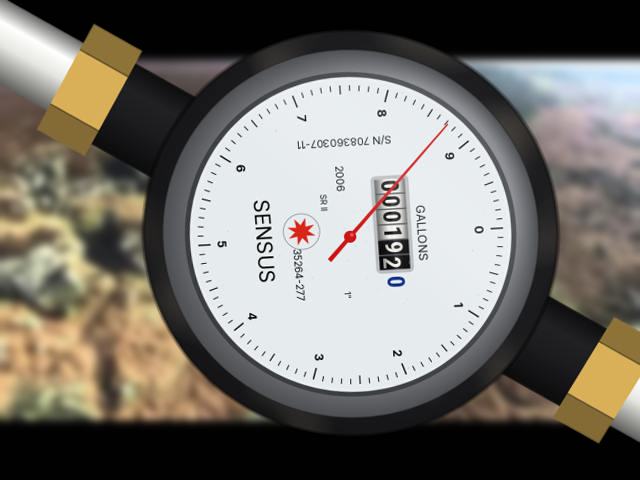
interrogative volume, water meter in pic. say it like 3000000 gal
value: 1918.7 gal
